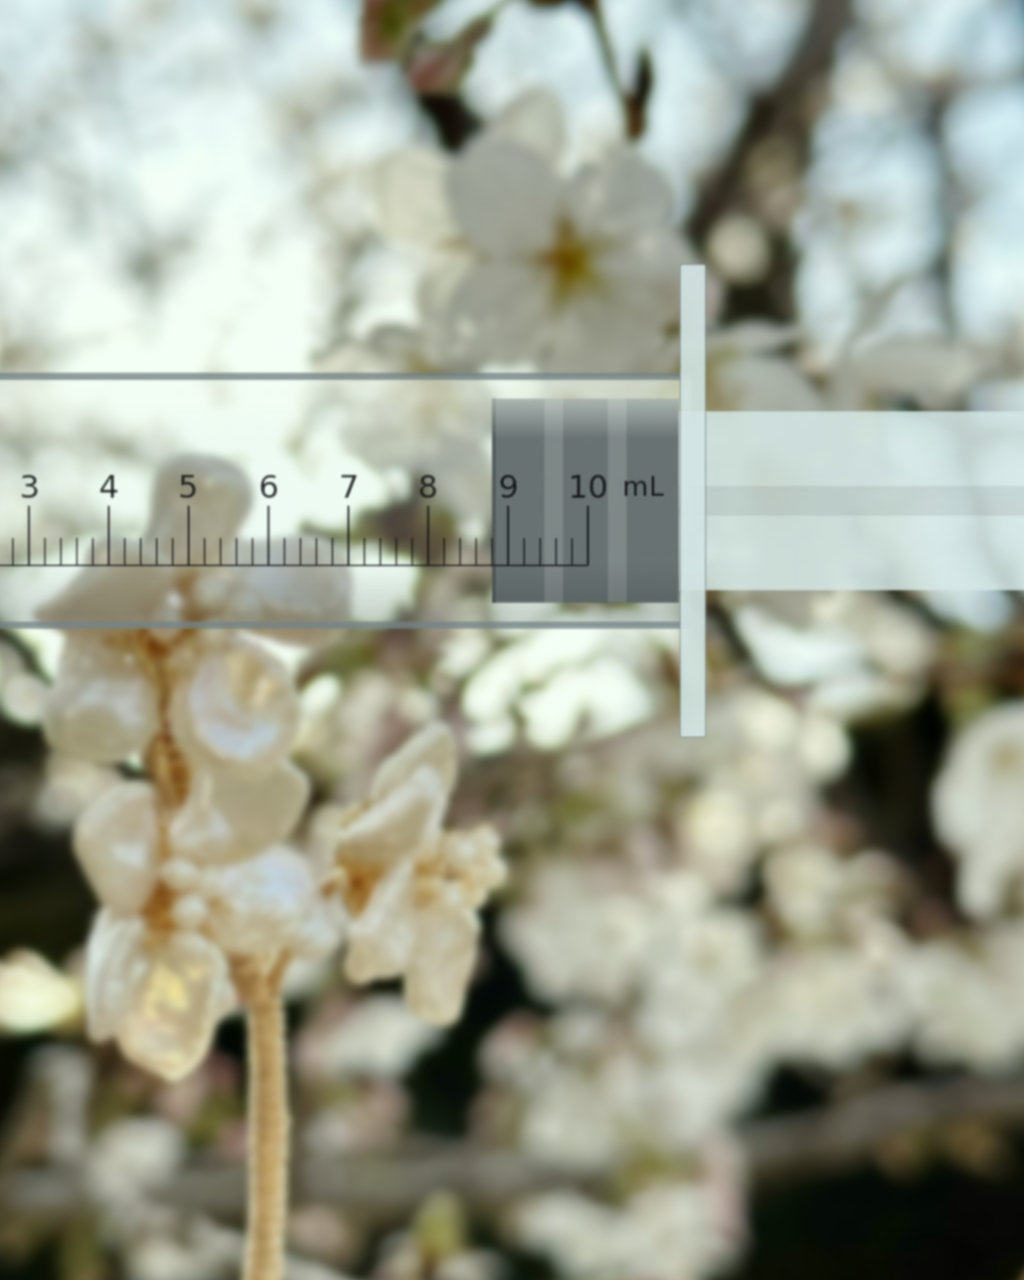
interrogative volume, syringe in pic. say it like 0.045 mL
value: 8.8 mL
